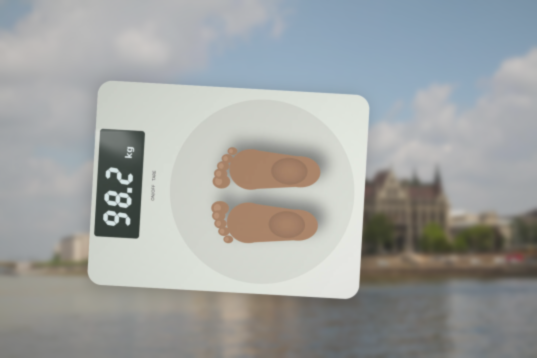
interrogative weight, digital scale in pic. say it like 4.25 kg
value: 98.2 kg
